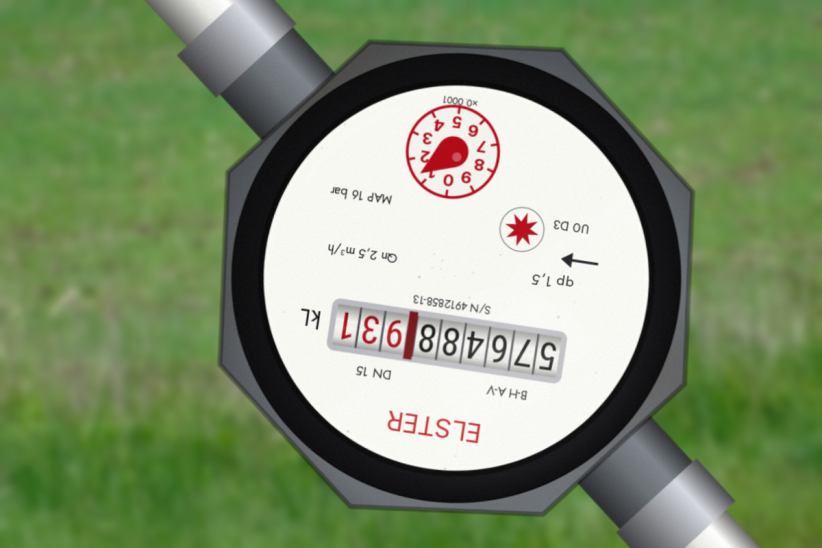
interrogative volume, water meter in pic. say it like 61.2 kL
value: 576488.9311 kL
